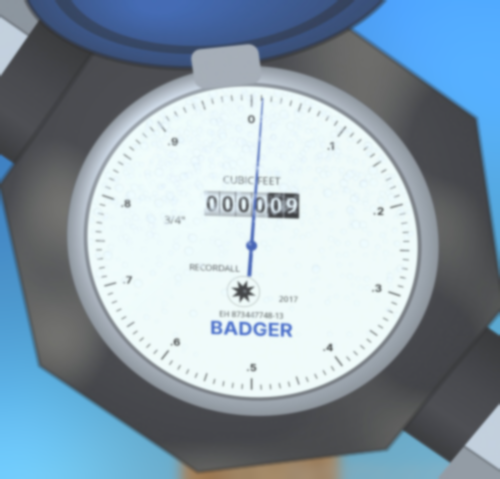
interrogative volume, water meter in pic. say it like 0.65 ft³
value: 9.01 ft³
